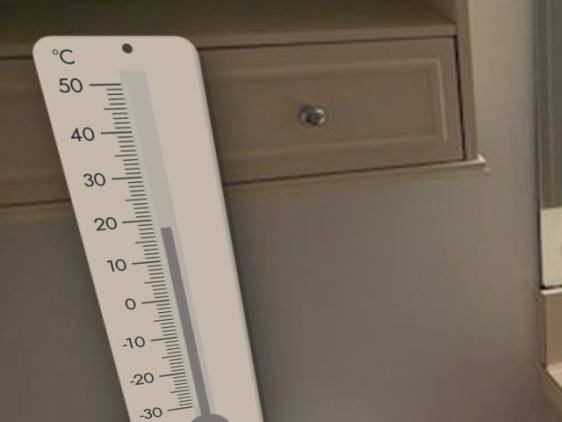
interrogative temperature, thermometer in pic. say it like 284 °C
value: 18 °C
